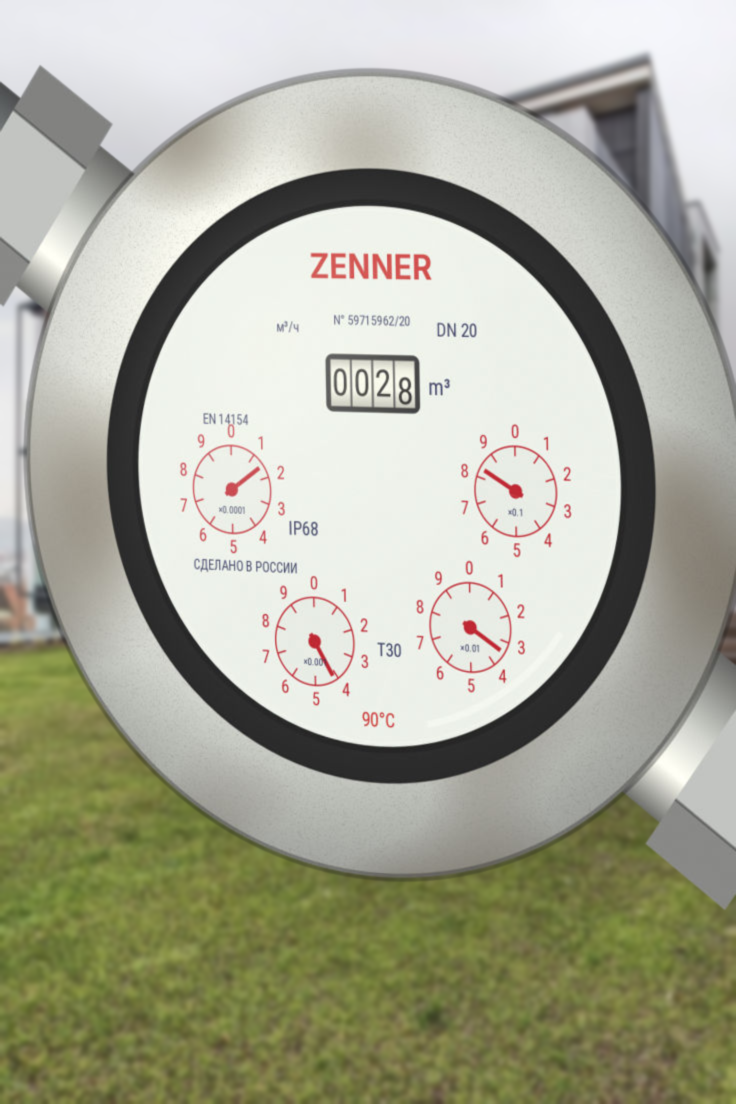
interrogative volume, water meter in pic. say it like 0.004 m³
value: 27.8341 m³
